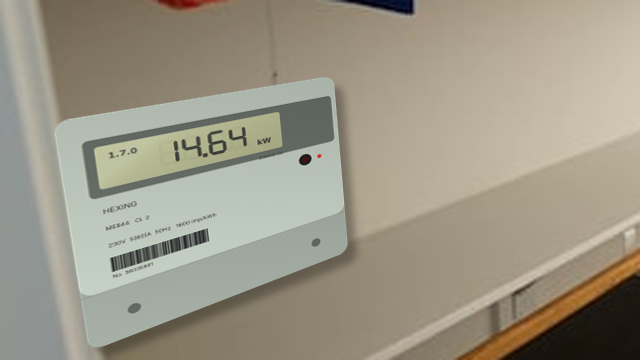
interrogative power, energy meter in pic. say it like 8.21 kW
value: 14.64 kW
